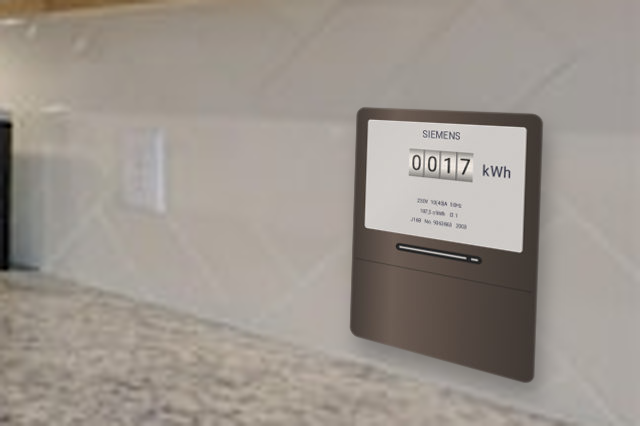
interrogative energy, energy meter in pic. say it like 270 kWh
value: 17 kWh
